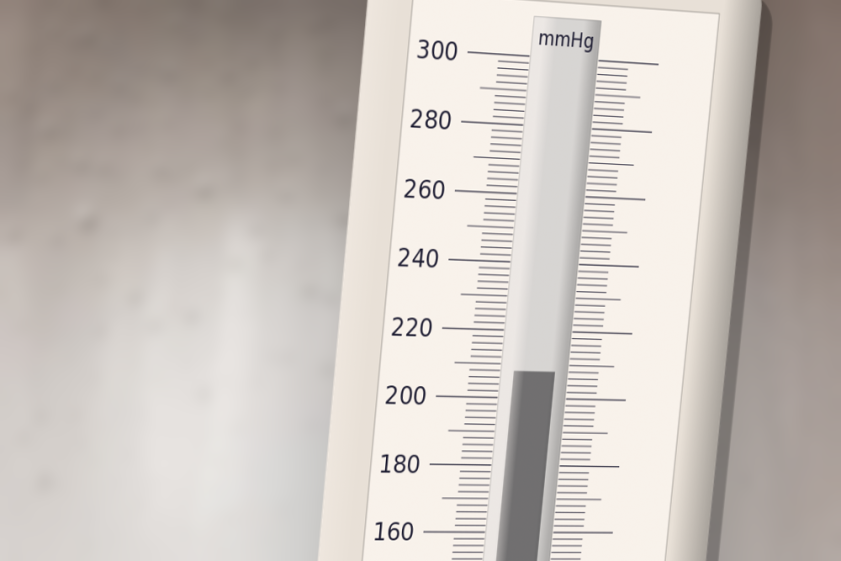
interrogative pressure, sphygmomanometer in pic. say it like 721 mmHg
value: 208 mmHg
